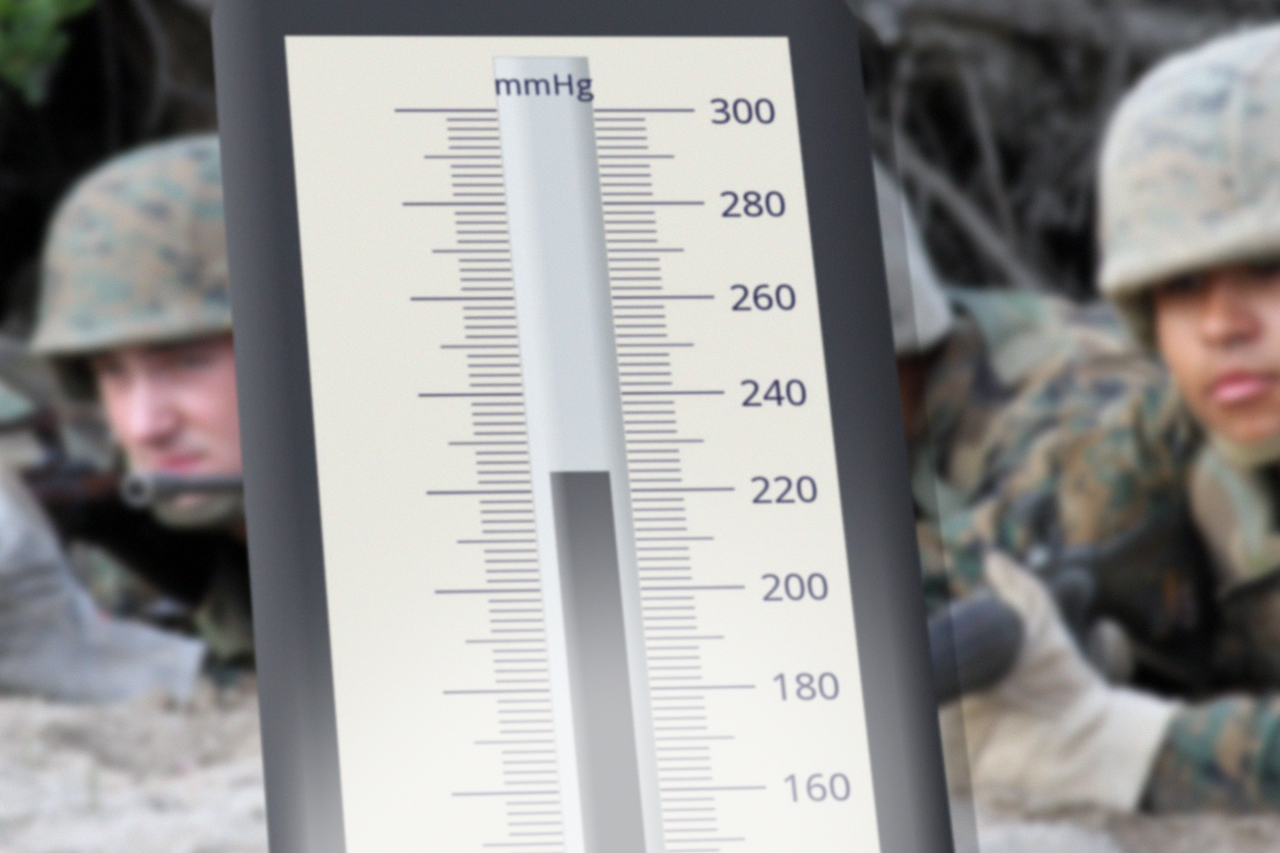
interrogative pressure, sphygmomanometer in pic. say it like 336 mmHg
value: 224 mmHg
